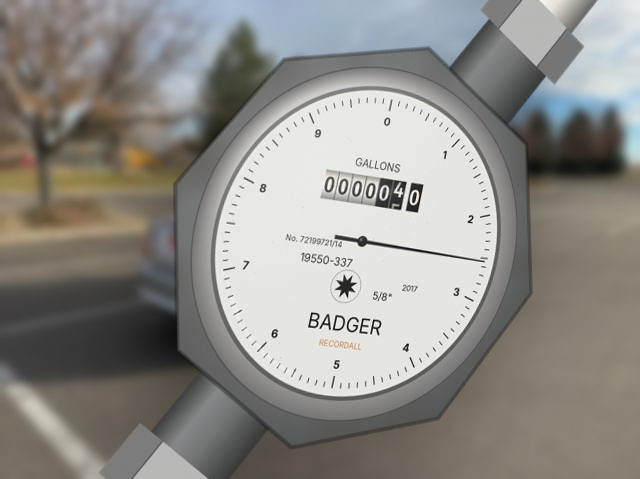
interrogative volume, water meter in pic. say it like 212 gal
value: 42.5 gal
